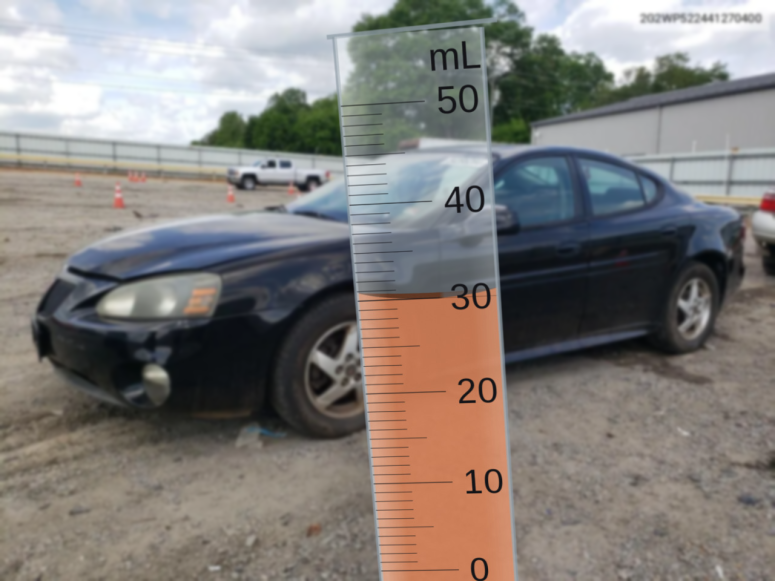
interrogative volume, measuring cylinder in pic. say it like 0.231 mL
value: 30 mL
